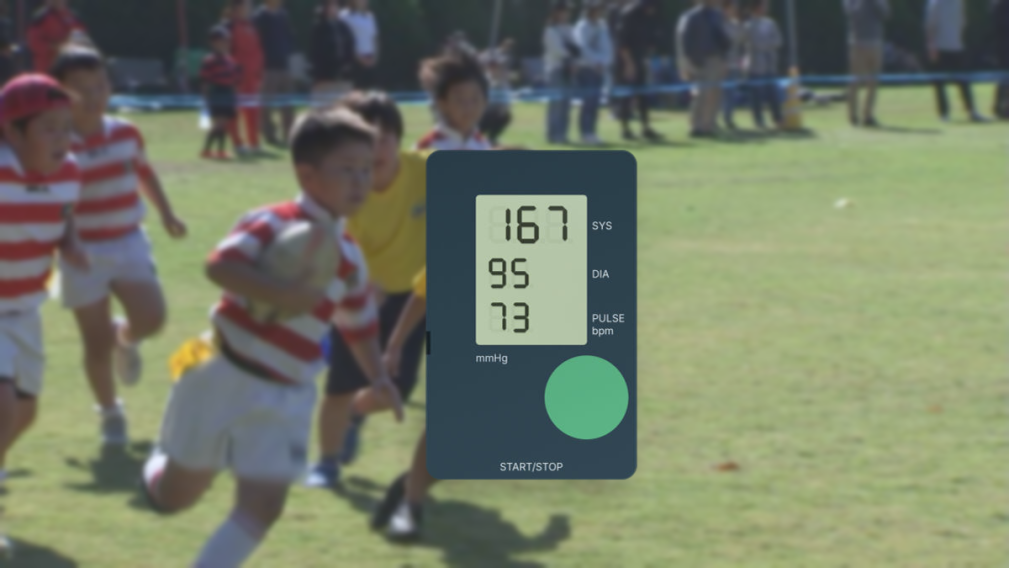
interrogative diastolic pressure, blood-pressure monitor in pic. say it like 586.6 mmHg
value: 95 mmHg
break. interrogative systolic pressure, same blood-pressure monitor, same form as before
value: 167 mmHg
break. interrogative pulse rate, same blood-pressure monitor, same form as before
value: 73 bpm
